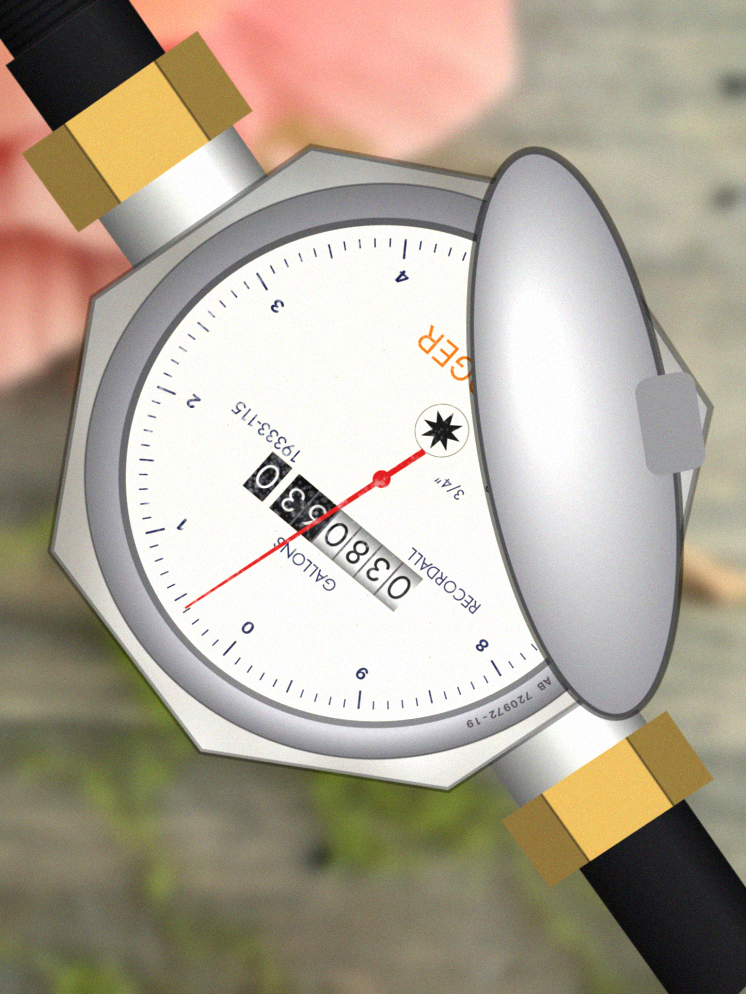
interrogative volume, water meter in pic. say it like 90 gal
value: 380630.4 gal
